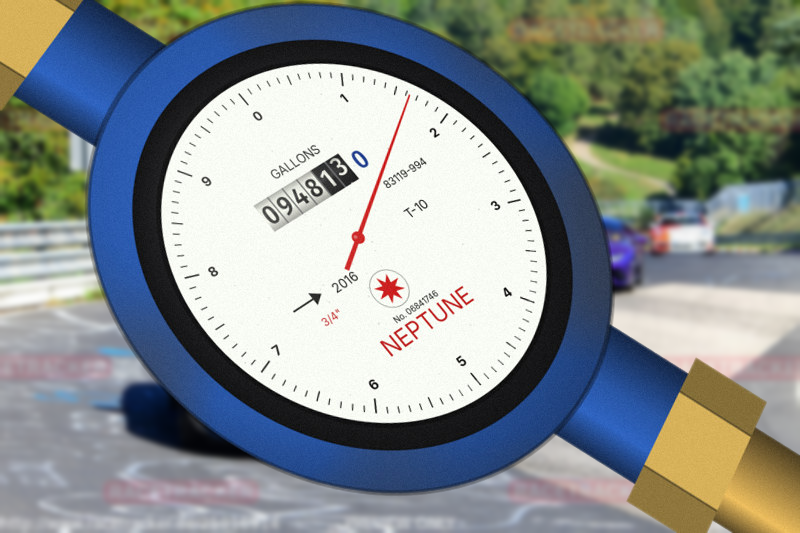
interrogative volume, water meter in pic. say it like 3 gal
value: 948131.6 gal
